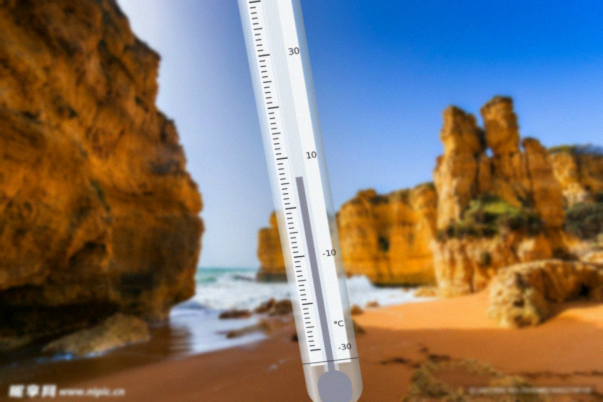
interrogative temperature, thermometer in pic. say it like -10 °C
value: 6 °C
